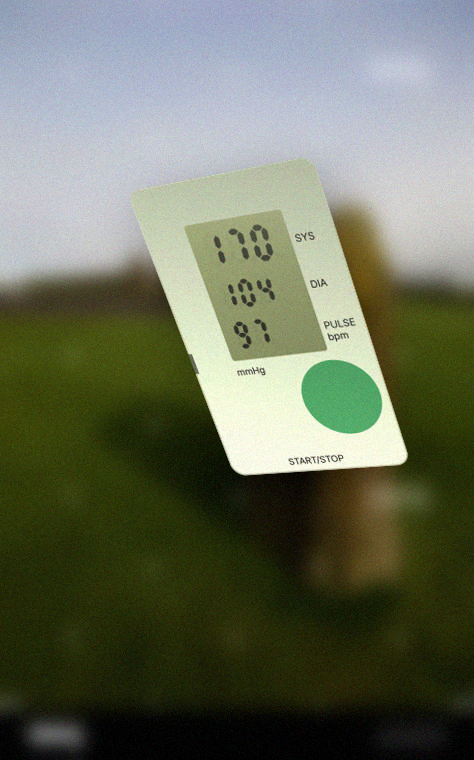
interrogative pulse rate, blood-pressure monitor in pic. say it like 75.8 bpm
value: 97 bpm
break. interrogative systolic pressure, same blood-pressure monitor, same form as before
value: 170 mmHg
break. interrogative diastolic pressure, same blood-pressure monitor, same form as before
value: 104 mmHg
